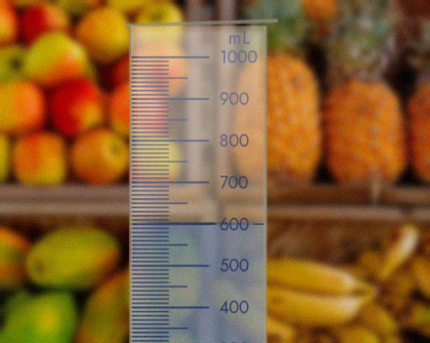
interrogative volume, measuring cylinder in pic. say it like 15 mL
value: 600 mL
